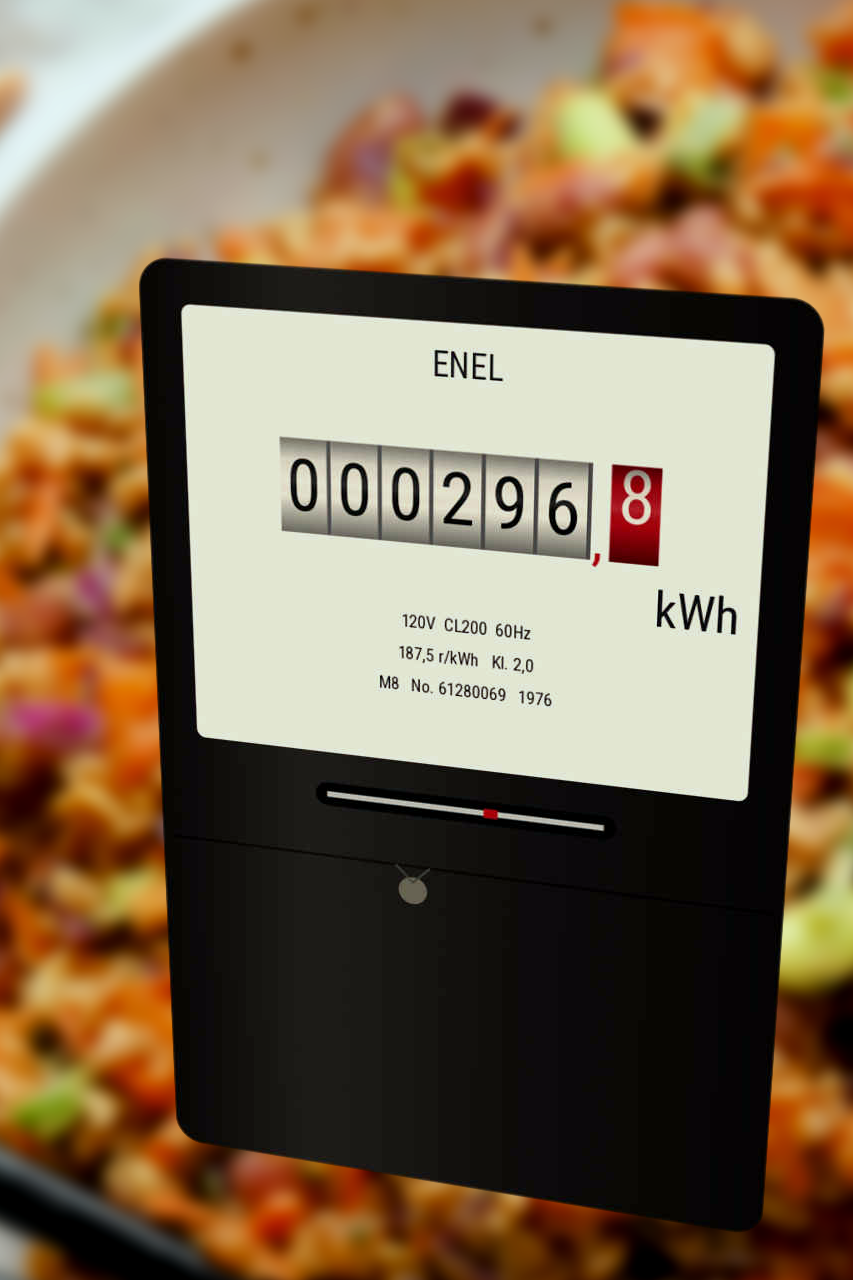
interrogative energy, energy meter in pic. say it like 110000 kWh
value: 296.8 kWh
